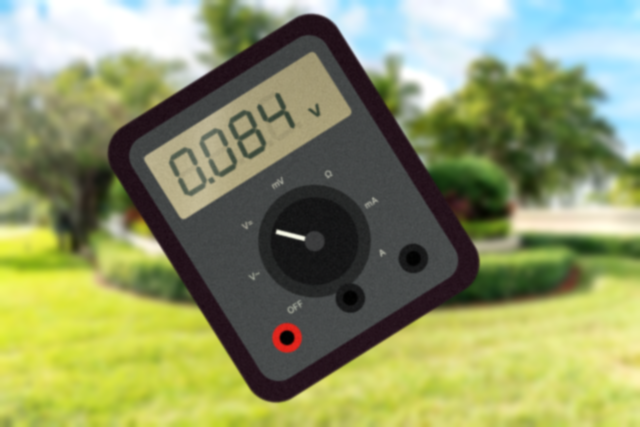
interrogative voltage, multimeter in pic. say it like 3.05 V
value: 0.084 V
